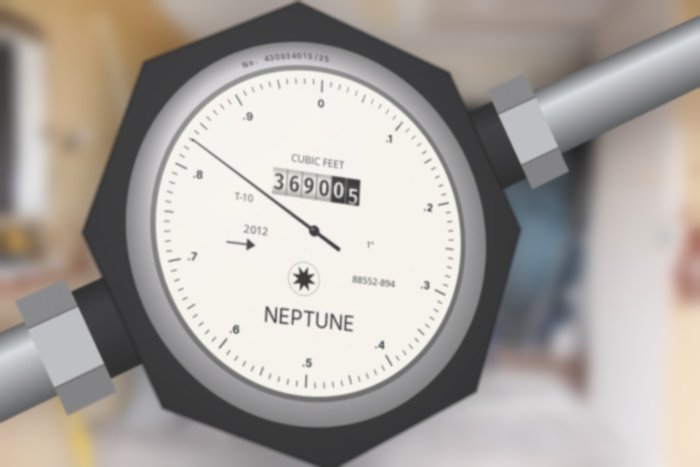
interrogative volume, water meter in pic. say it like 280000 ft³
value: 369004.83 ft³
